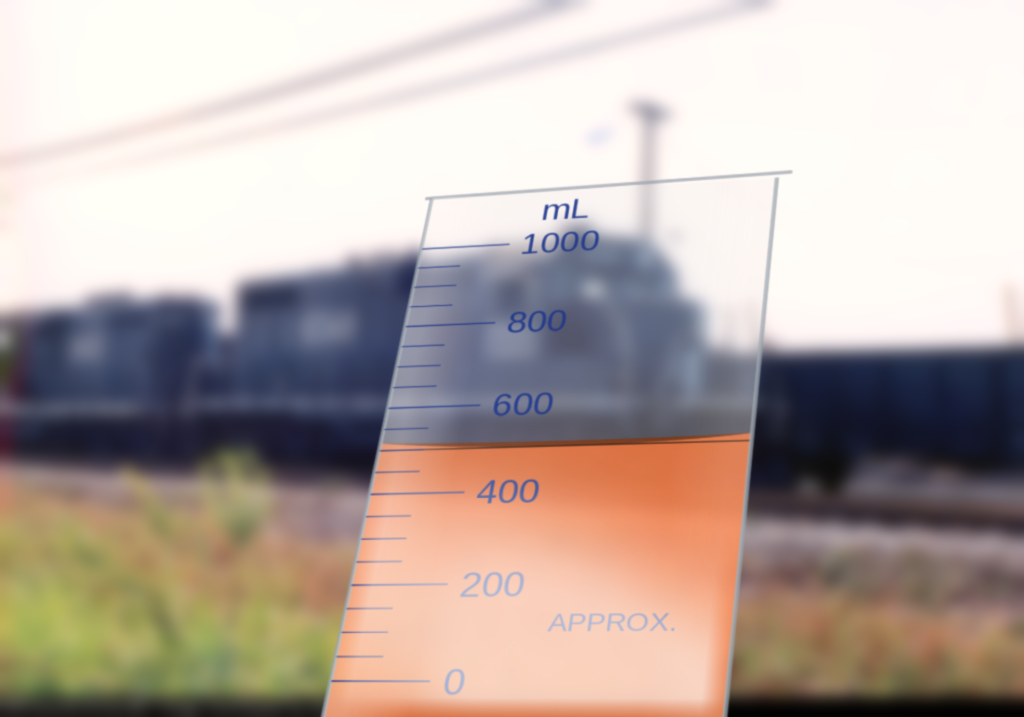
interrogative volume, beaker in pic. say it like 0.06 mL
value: 500 mL
